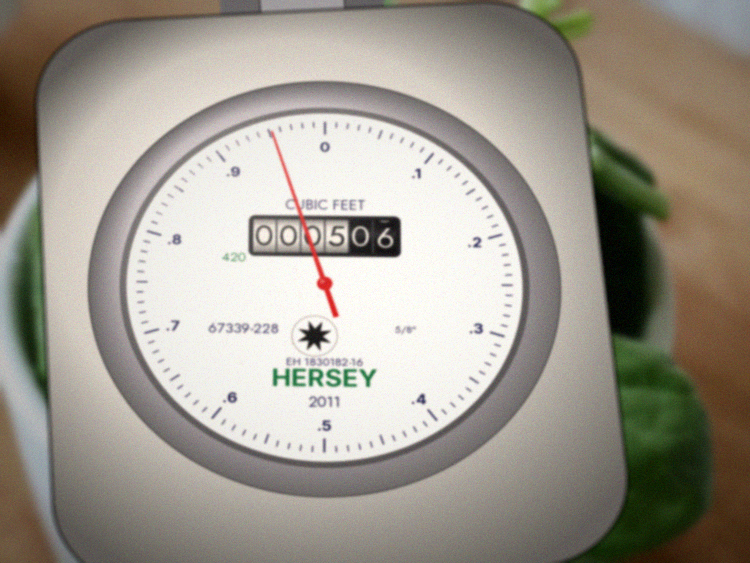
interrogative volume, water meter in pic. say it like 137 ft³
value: 505.95 ft³
